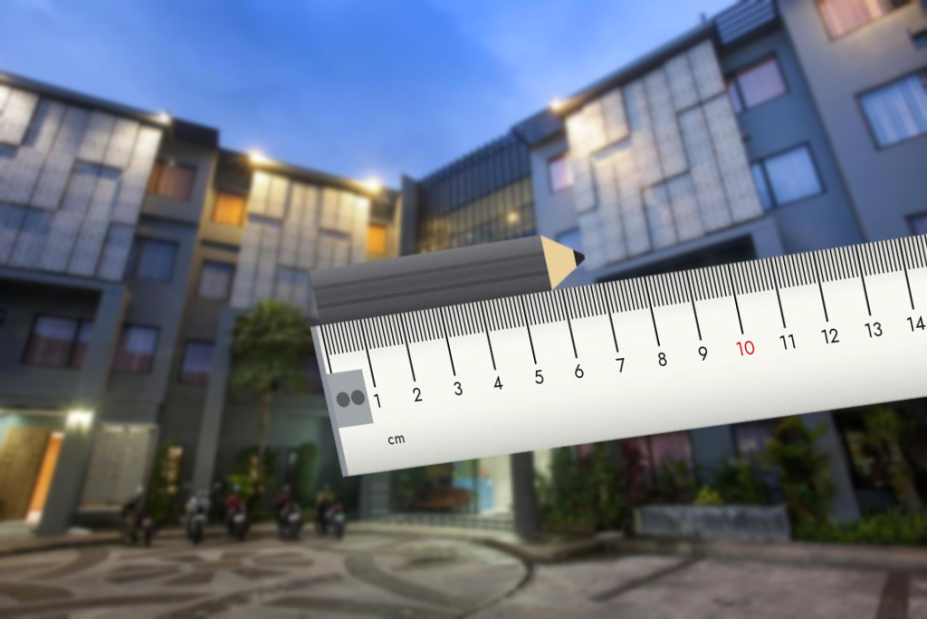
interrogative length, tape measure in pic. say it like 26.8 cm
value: 6.7 cm
